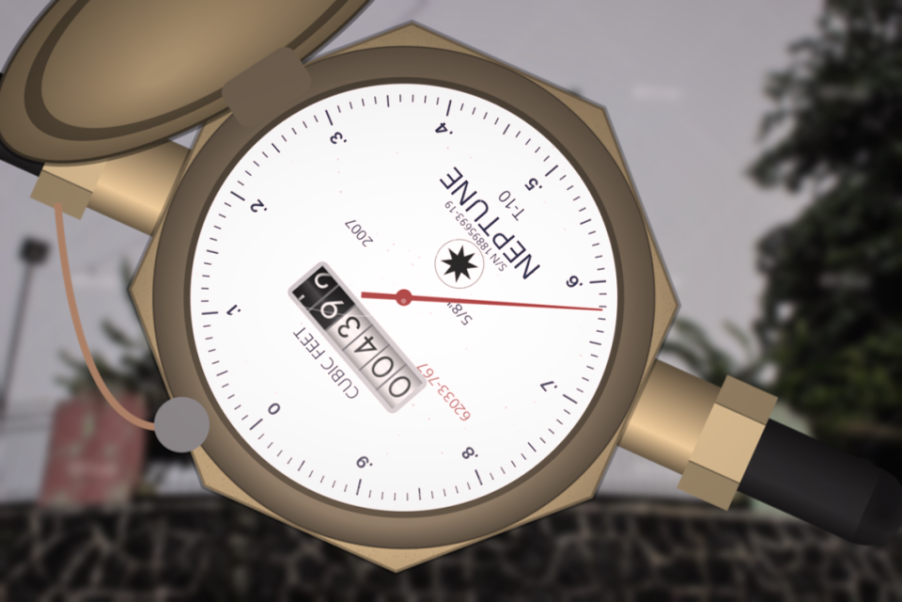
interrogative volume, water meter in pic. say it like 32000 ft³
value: 4391.62 ft³
